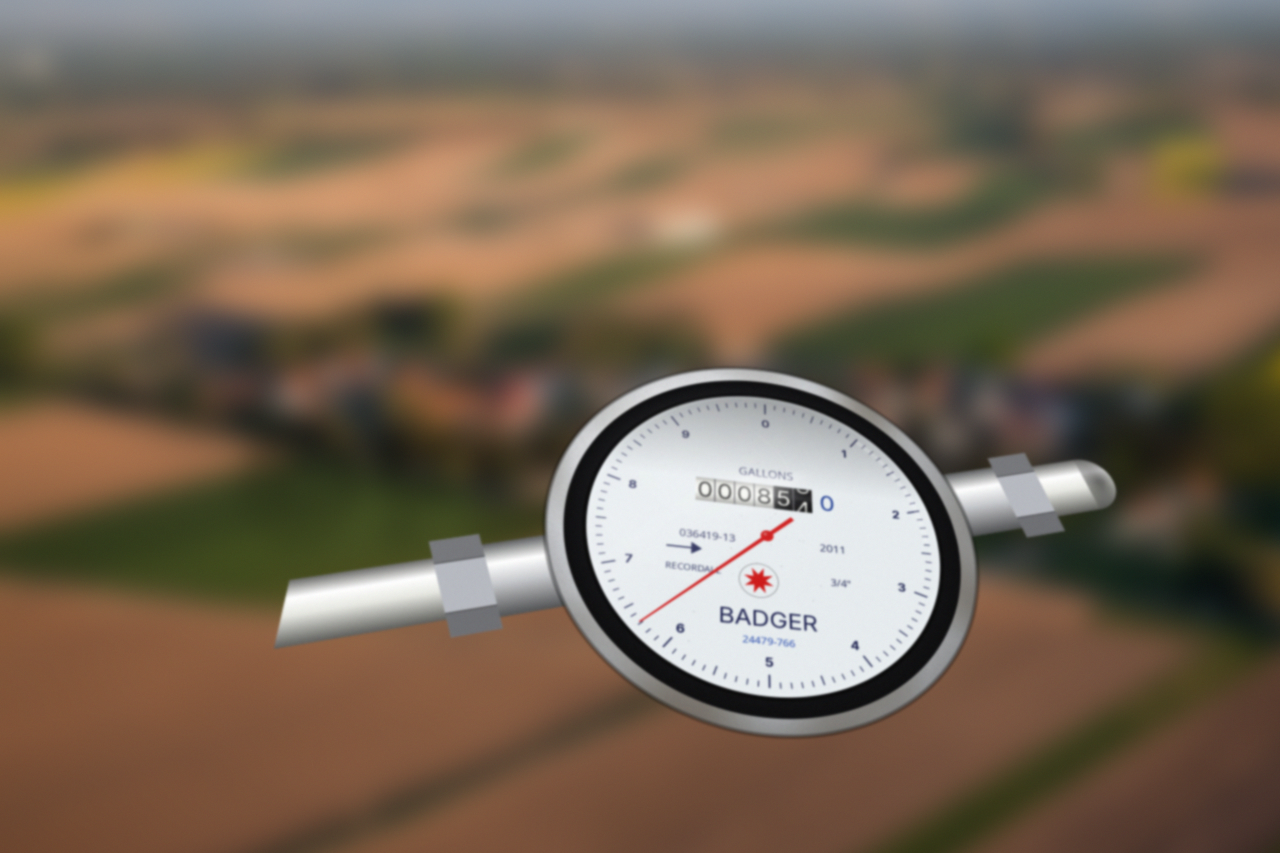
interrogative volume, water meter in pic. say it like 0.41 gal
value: 8536.3 gal
